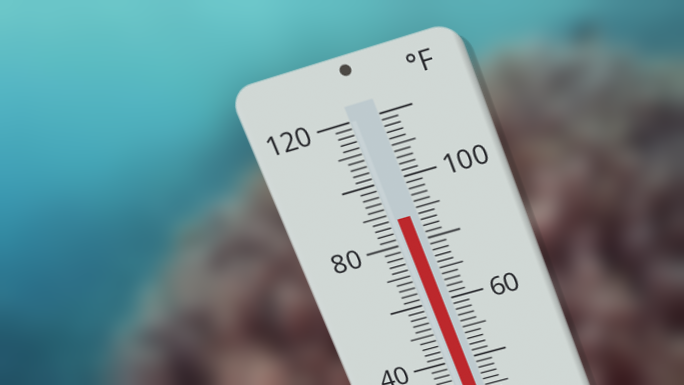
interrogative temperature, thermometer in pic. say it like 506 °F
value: 88 °F
